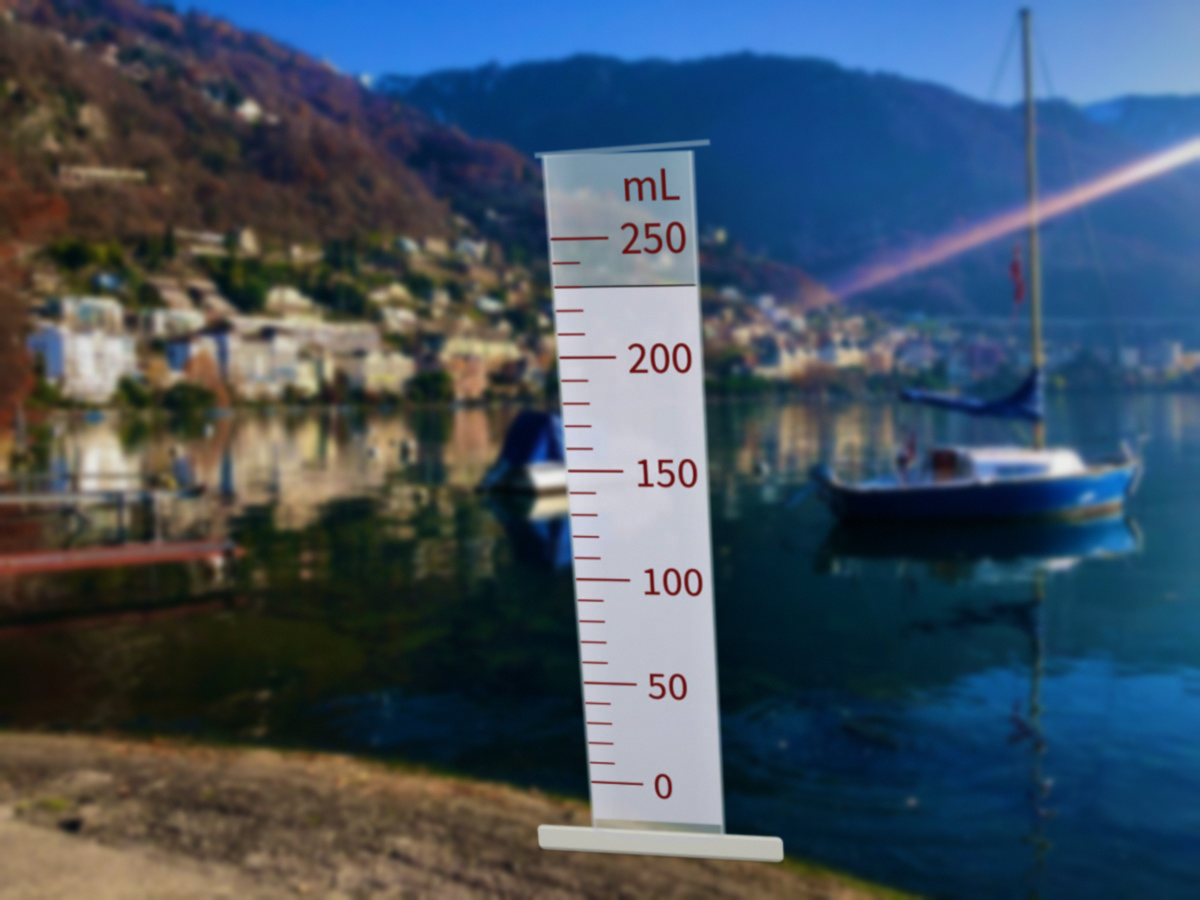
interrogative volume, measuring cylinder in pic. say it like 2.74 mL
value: 230 mL
